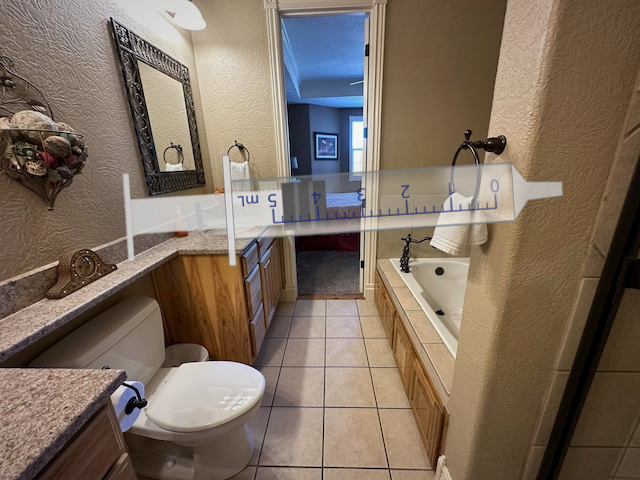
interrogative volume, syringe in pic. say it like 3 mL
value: 3.8 mL
